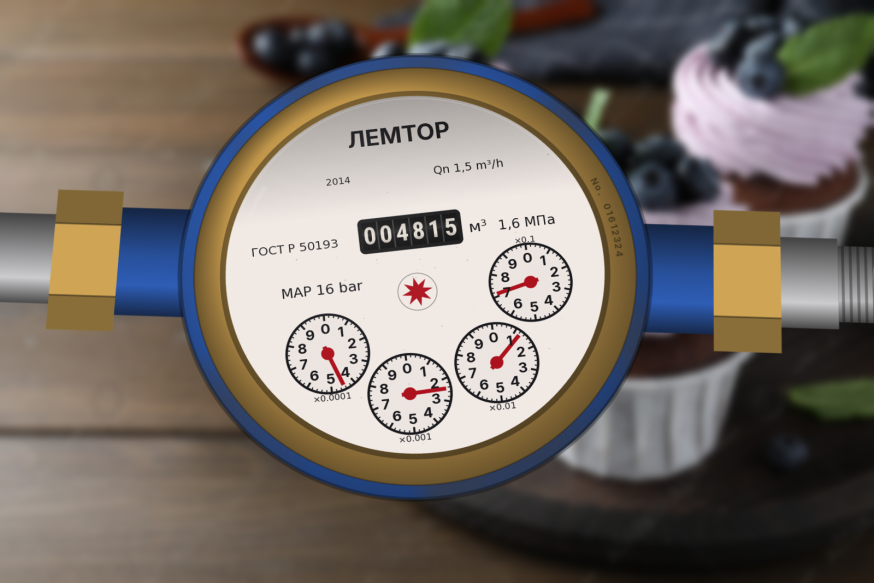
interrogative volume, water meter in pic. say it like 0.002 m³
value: 4815.7124 m³
